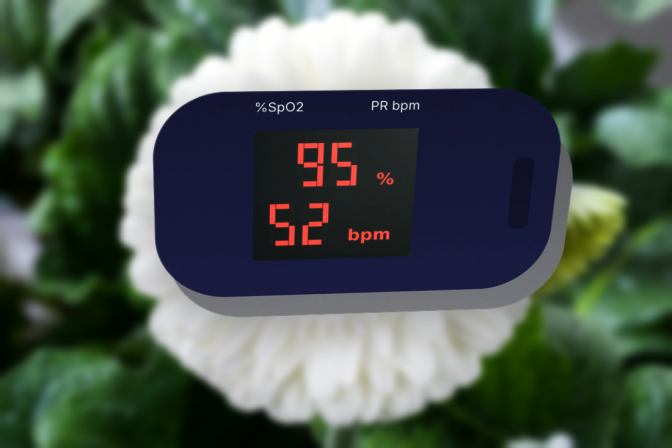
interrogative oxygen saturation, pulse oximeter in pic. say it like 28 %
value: 95 %
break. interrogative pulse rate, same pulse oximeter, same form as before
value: 52 bpm
